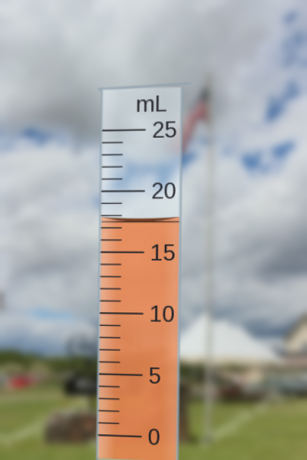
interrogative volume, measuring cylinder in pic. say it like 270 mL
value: 17.5 mL
